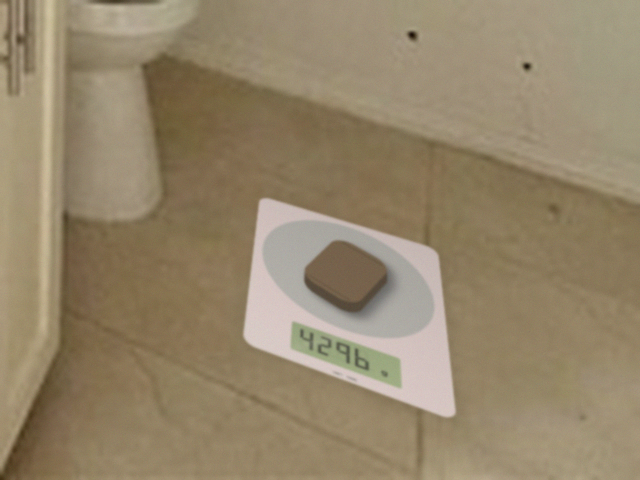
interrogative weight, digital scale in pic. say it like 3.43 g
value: 4296 g
